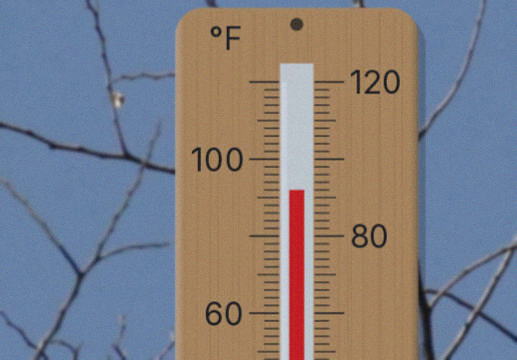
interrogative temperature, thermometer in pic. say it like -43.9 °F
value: 92 °F
